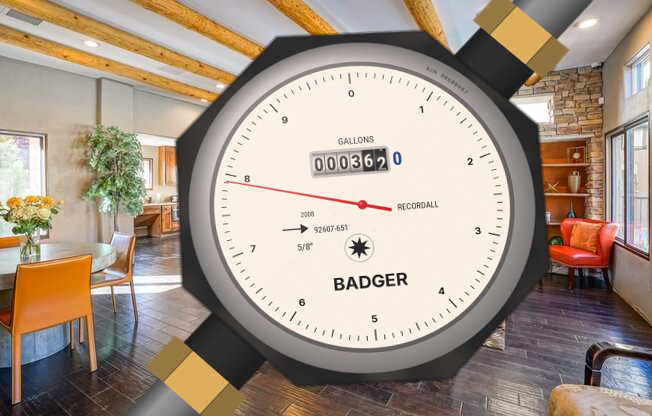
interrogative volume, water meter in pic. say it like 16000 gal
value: 3617.9 gal
